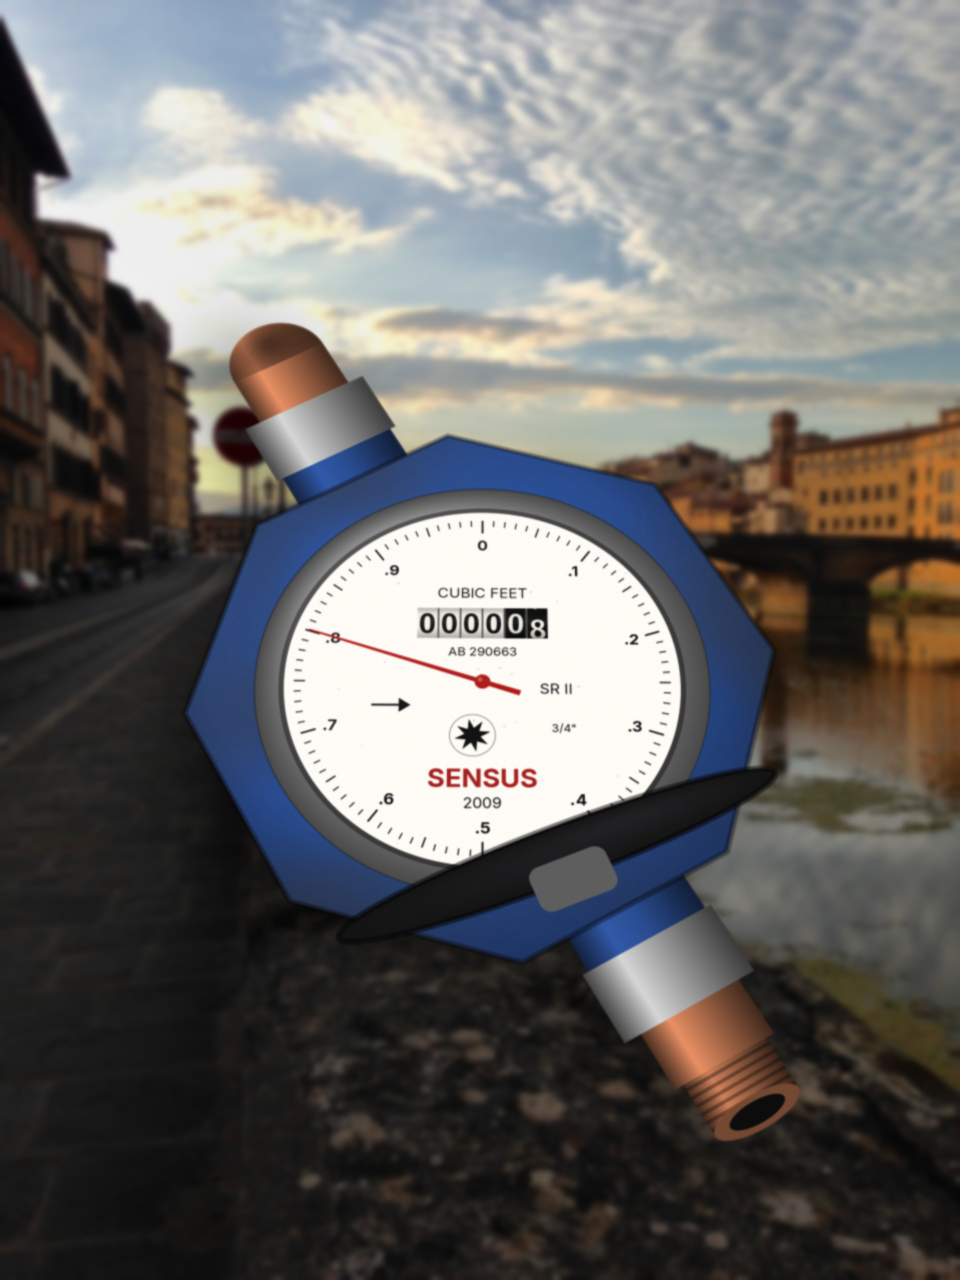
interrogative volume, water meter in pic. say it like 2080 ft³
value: 7.80 ft³
